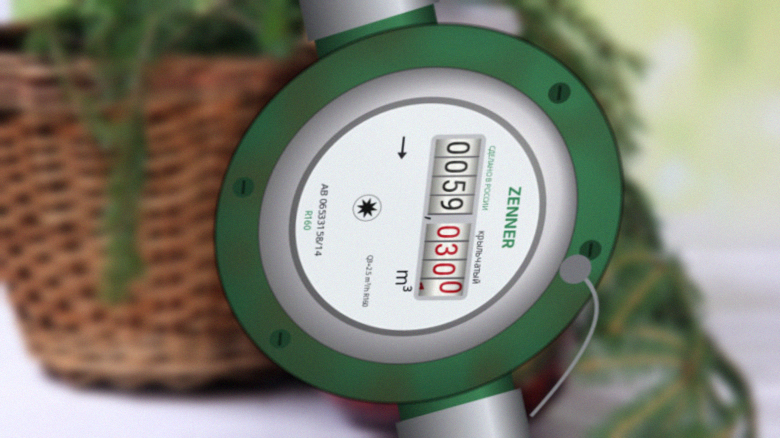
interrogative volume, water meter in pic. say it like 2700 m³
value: 59.0300 m³
